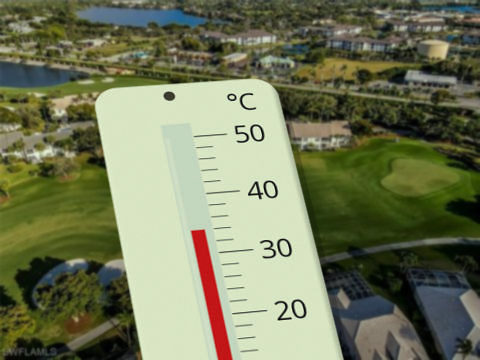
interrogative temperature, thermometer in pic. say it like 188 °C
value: 34 °C
